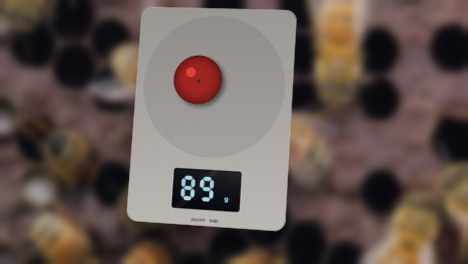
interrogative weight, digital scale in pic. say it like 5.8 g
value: 89 g
